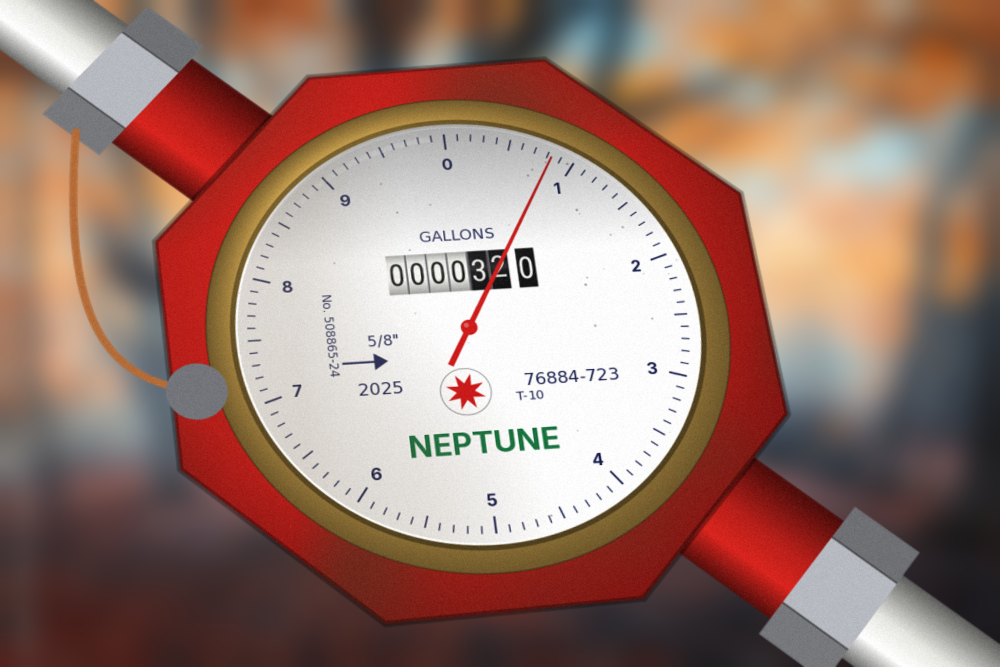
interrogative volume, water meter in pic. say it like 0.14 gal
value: 320.8 gal
